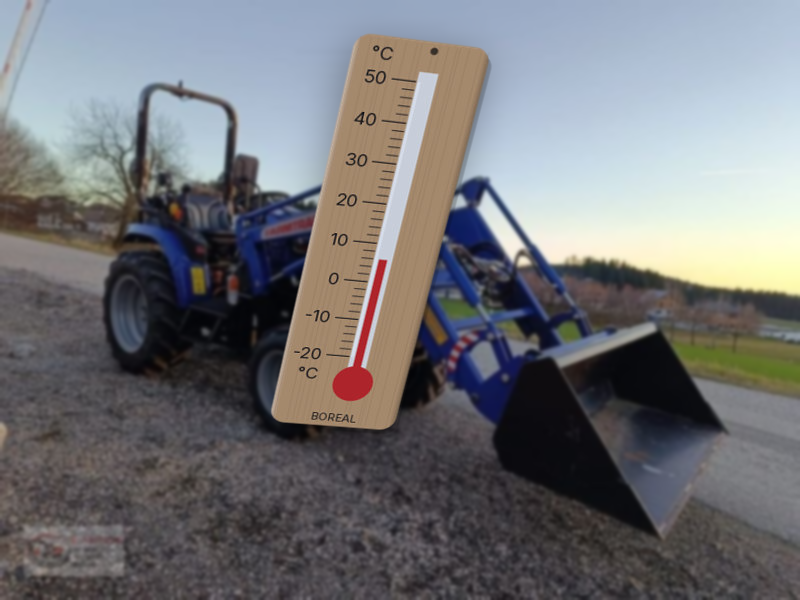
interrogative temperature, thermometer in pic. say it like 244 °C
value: 6 °C
